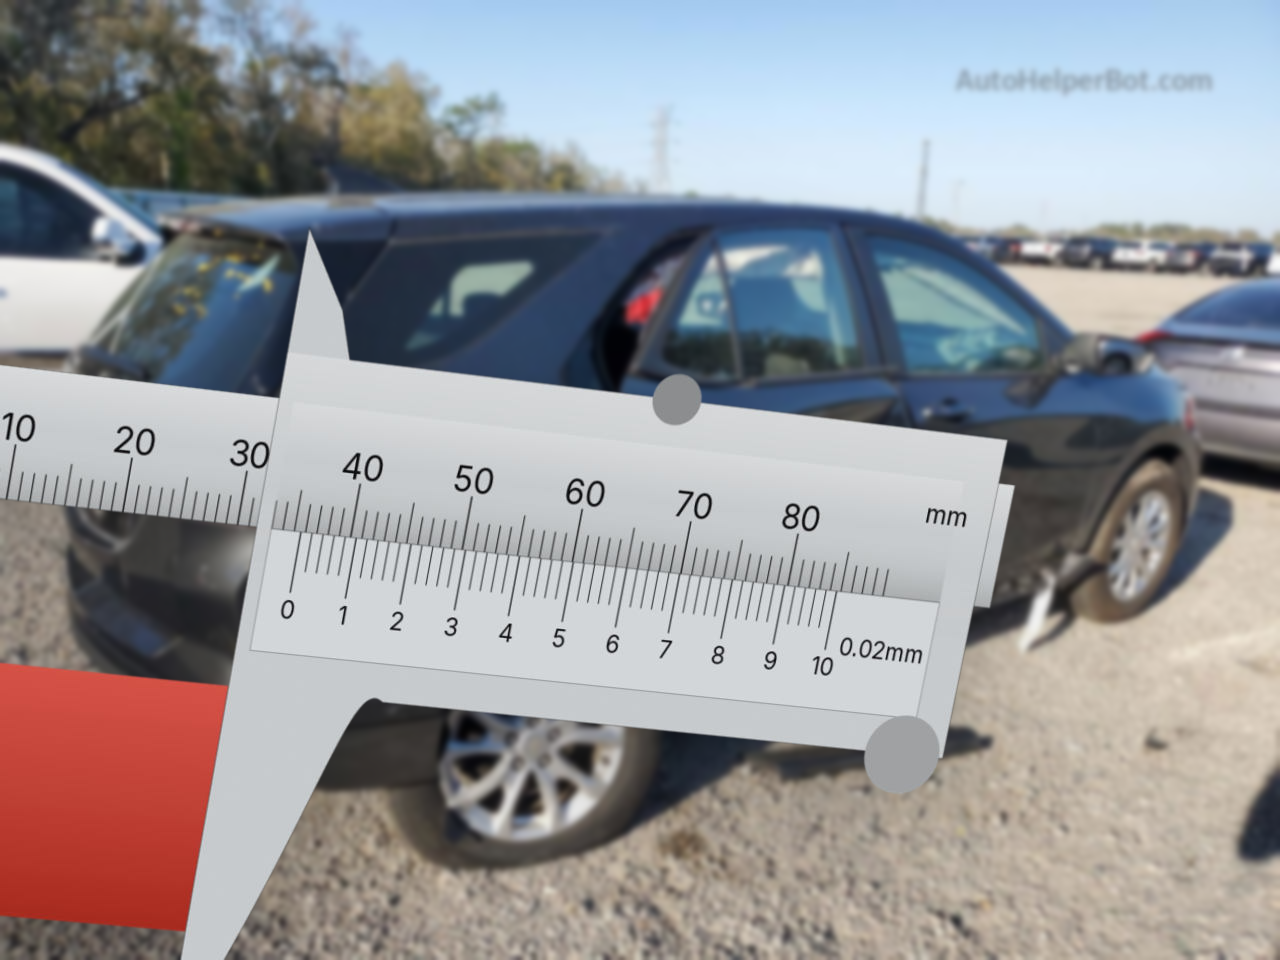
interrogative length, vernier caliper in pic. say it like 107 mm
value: 35.6 mm
